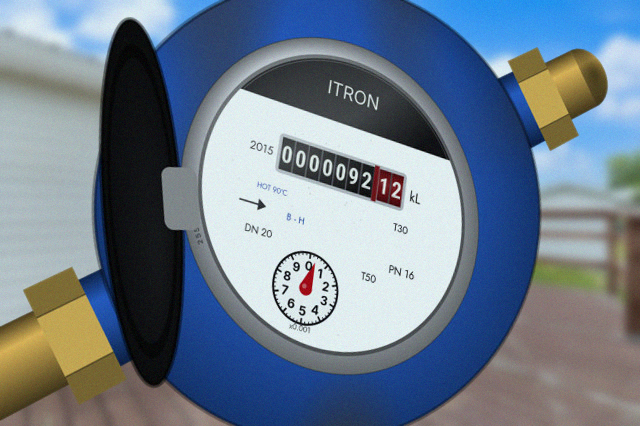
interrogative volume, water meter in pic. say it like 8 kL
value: 92.120 kL
